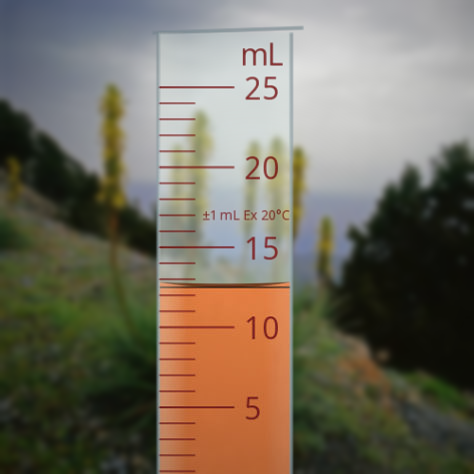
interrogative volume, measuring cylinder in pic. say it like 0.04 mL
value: 12.5 mL
